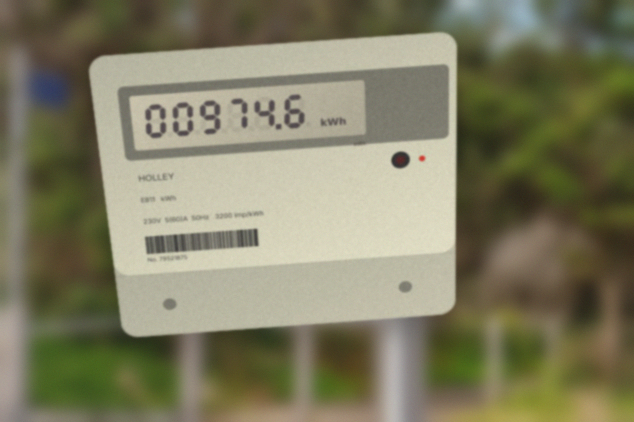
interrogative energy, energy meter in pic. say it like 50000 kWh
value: 974.6 kWh
